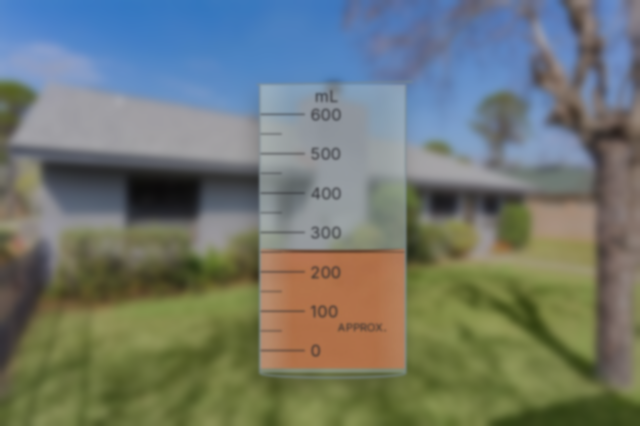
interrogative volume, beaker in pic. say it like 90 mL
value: 250 mL
